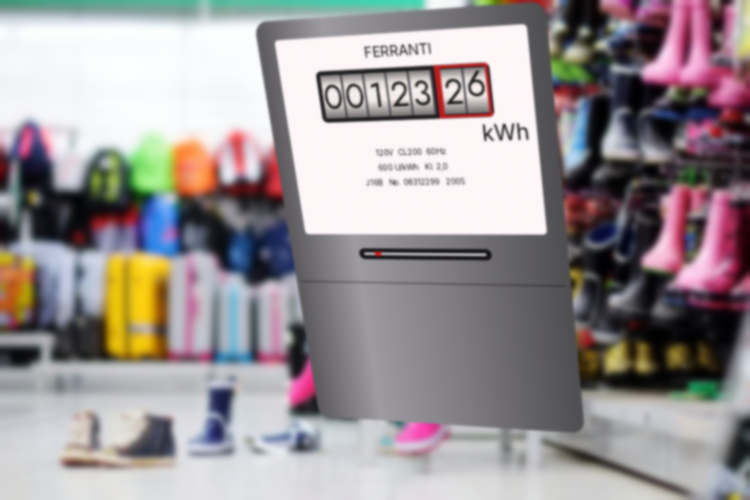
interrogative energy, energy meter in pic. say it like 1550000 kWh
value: 123.26 kWh
